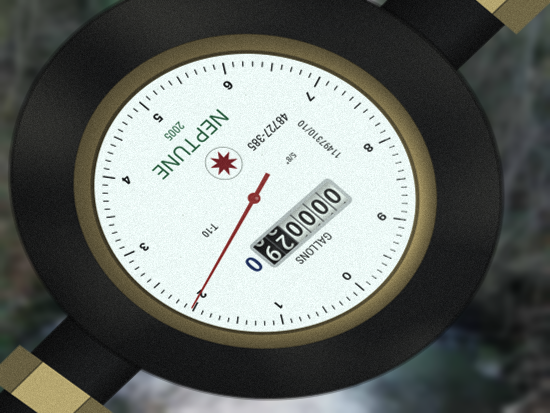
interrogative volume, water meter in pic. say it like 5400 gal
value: 292.0 gal
